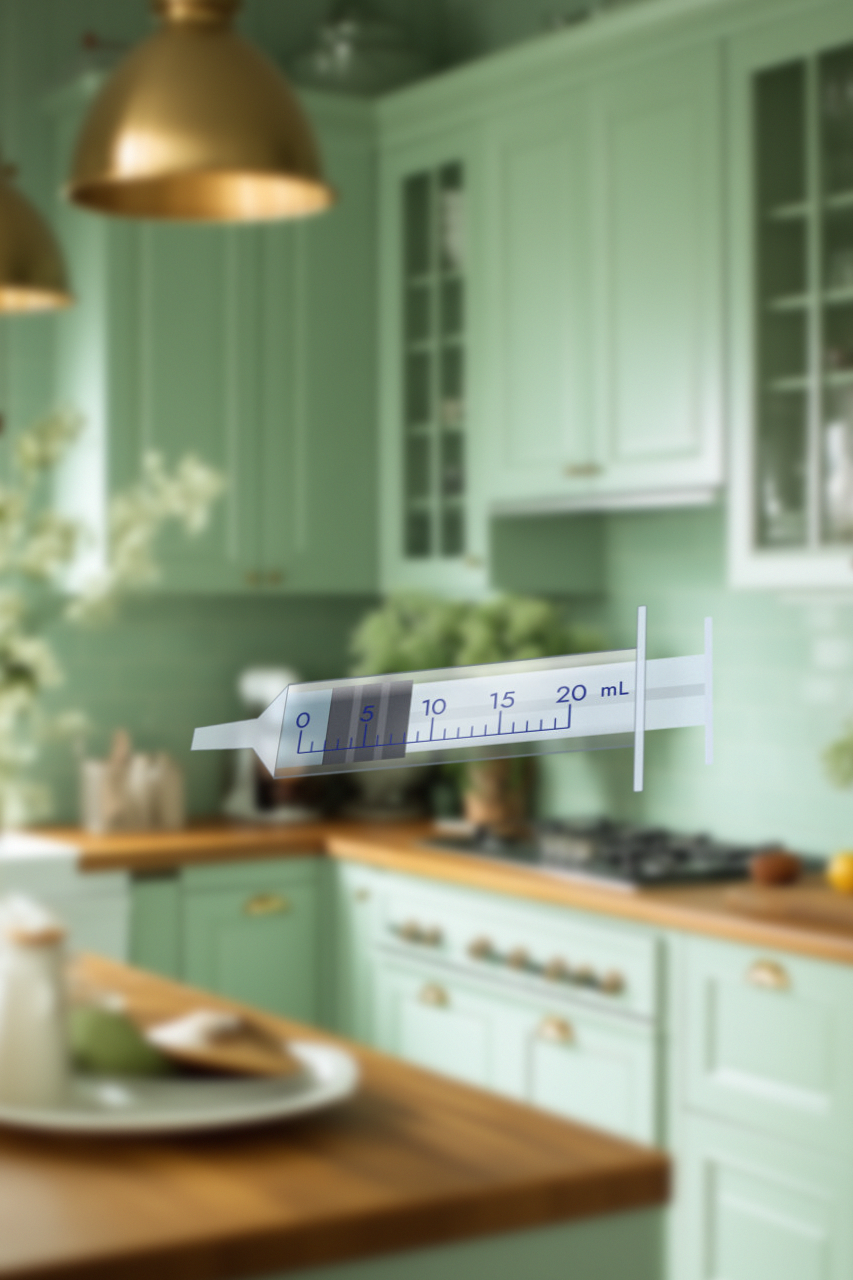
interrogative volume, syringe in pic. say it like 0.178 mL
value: 2 mL
